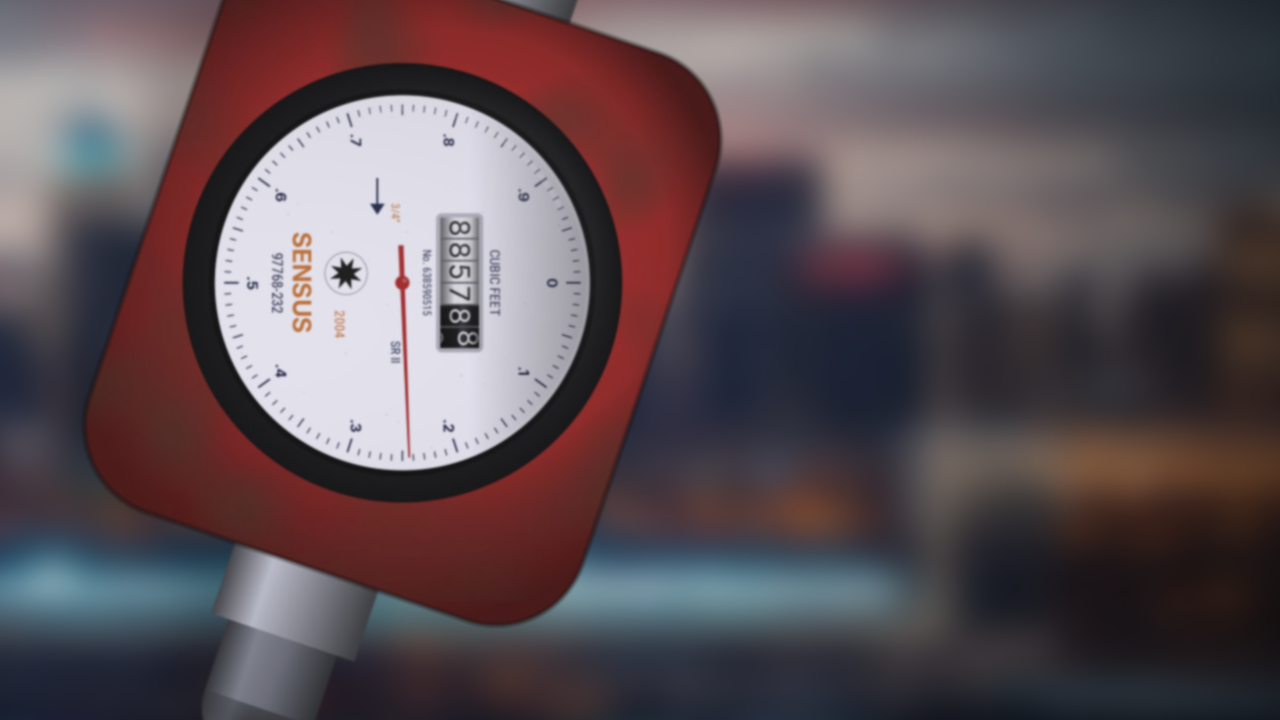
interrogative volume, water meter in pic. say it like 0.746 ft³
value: 885788.24 ft³
